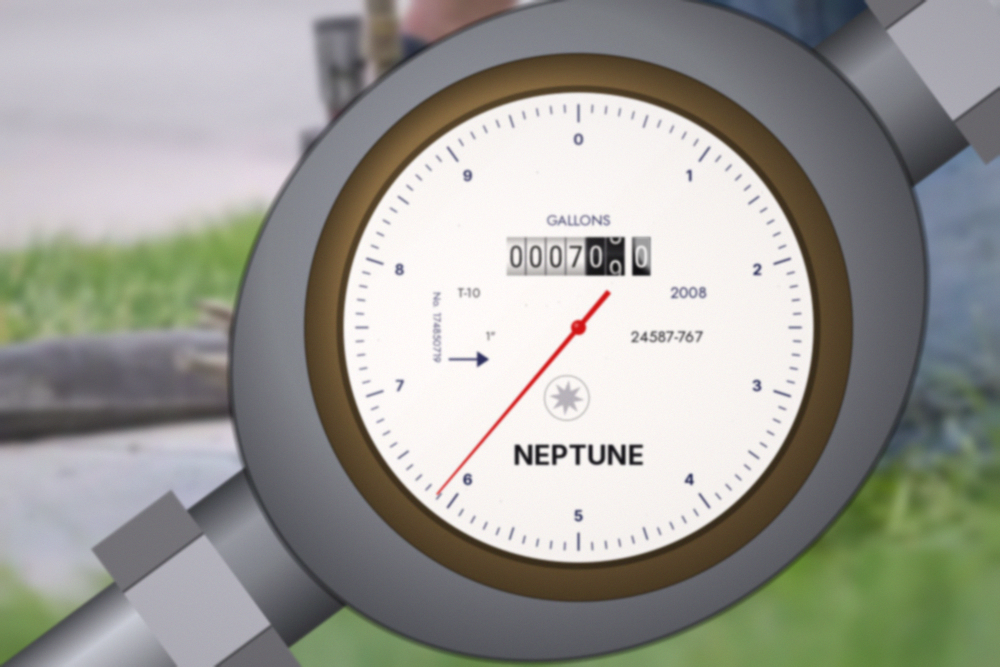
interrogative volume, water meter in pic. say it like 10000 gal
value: 7086.1 gal
